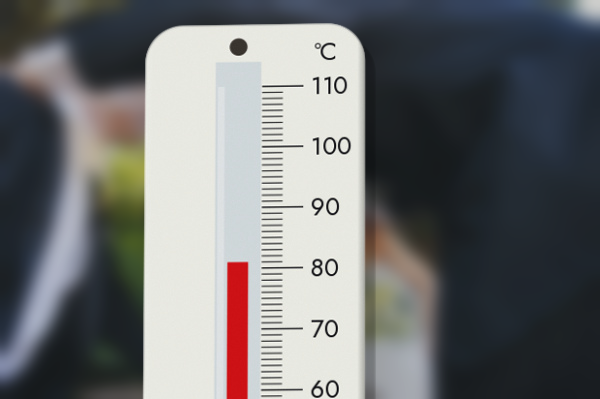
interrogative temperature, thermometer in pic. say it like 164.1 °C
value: 81 °C
